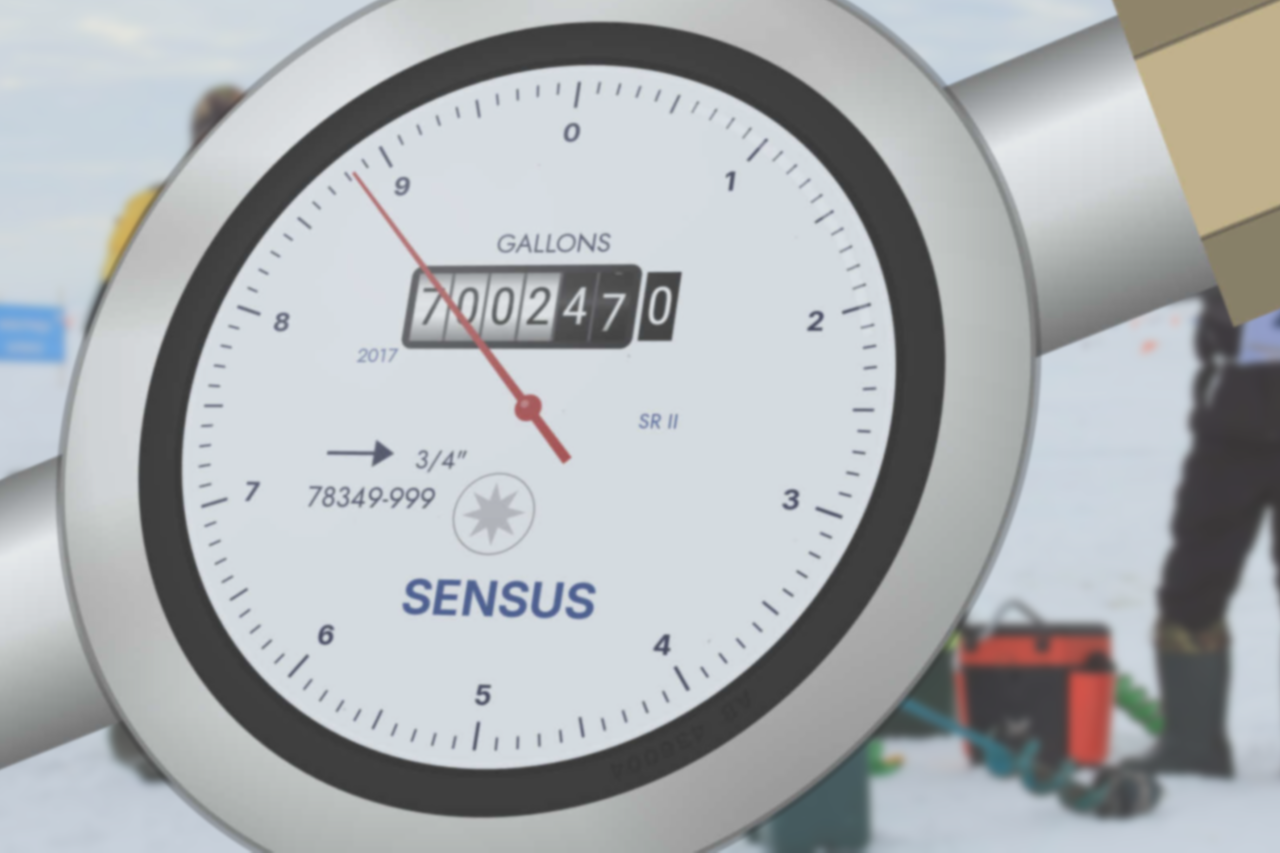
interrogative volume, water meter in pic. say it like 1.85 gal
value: 7002468.8 gal
